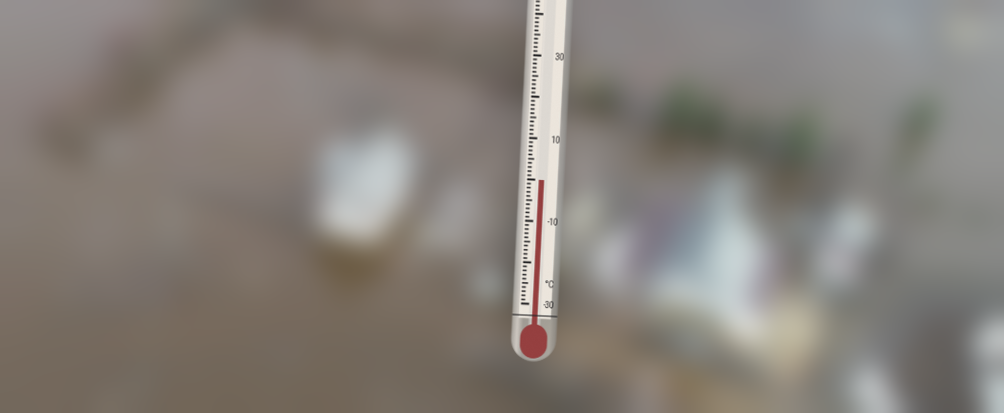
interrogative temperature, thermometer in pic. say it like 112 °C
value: 0 °C
